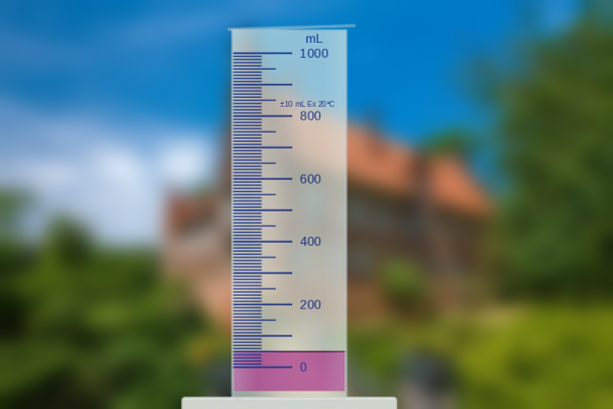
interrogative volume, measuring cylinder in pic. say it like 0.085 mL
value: 50 mL
